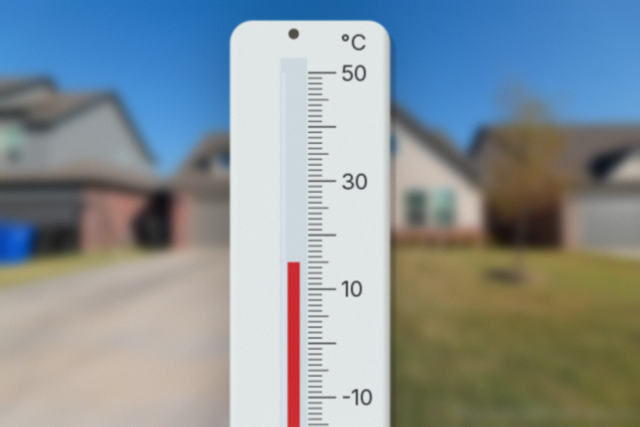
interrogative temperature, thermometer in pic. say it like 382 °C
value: 15 °C
